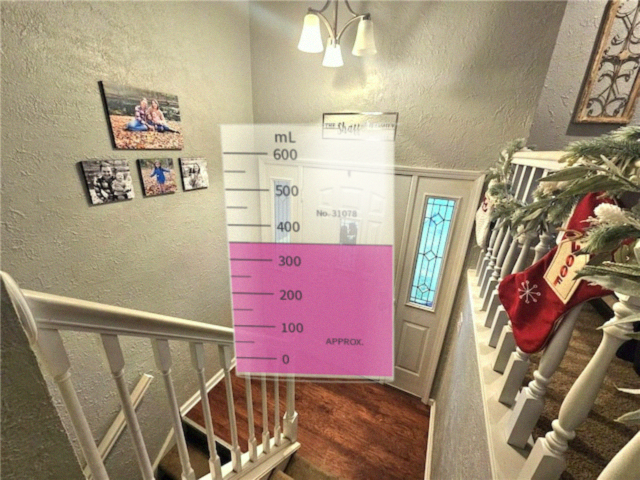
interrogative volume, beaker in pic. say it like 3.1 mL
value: 350 mL
